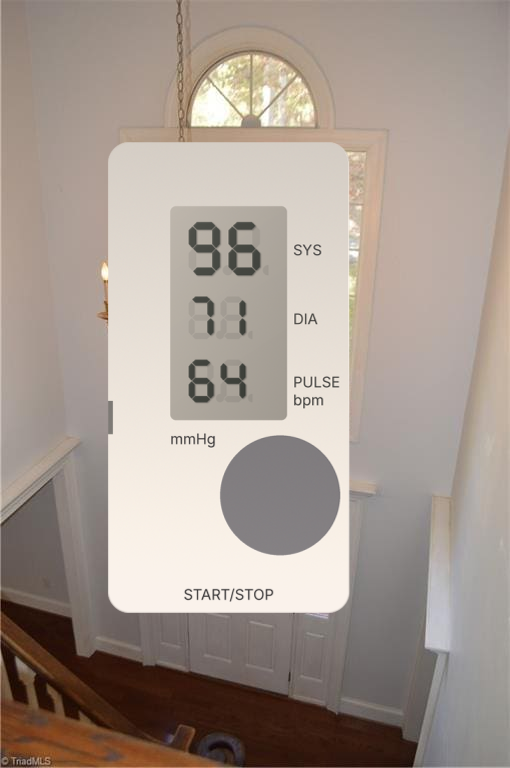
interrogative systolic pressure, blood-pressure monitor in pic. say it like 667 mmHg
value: 96 mmHg
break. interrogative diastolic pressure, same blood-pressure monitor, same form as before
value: 71 mmHg
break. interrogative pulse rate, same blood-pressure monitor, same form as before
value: 64 bpm
